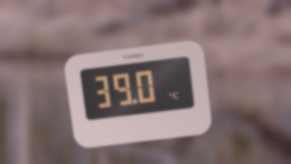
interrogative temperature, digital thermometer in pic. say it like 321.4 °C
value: 39.0 °C
